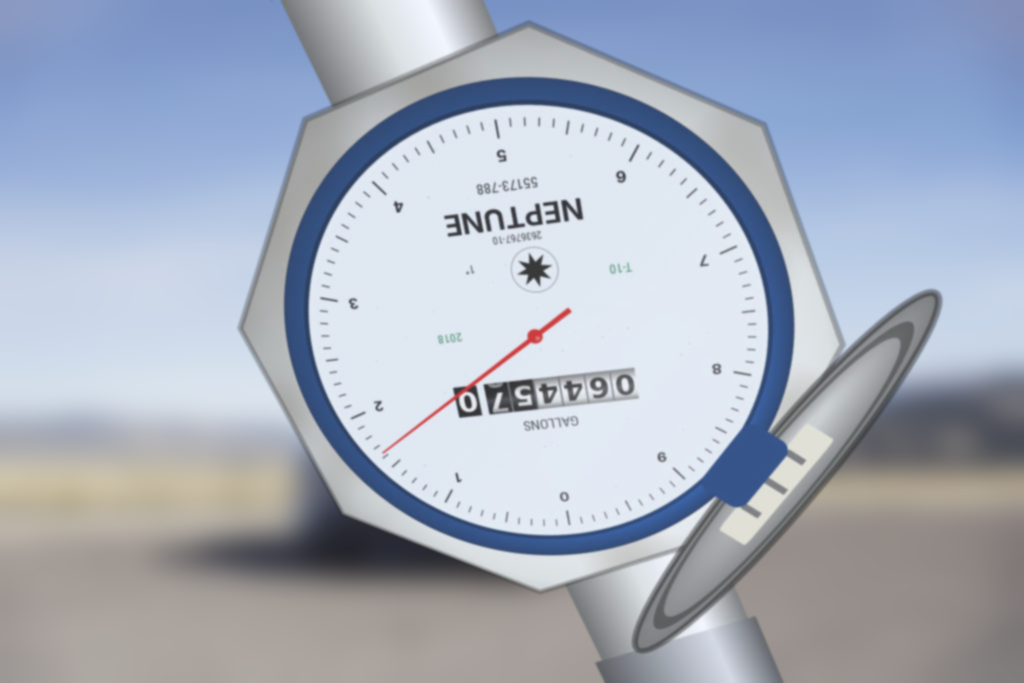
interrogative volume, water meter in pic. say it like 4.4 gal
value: 644571.6 gal
